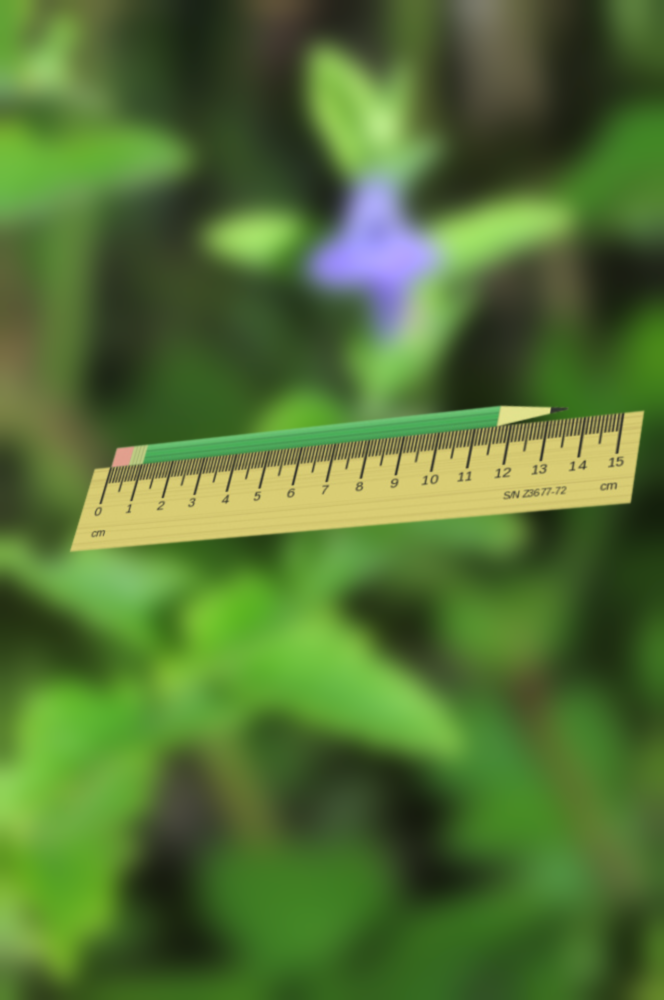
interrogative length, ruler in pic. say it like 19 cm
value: 13.5 cm
